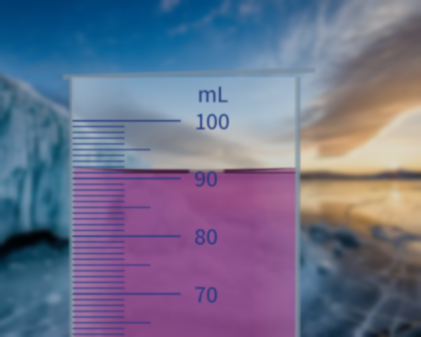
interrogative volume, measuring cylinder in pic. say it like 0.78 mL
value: 91 mL
